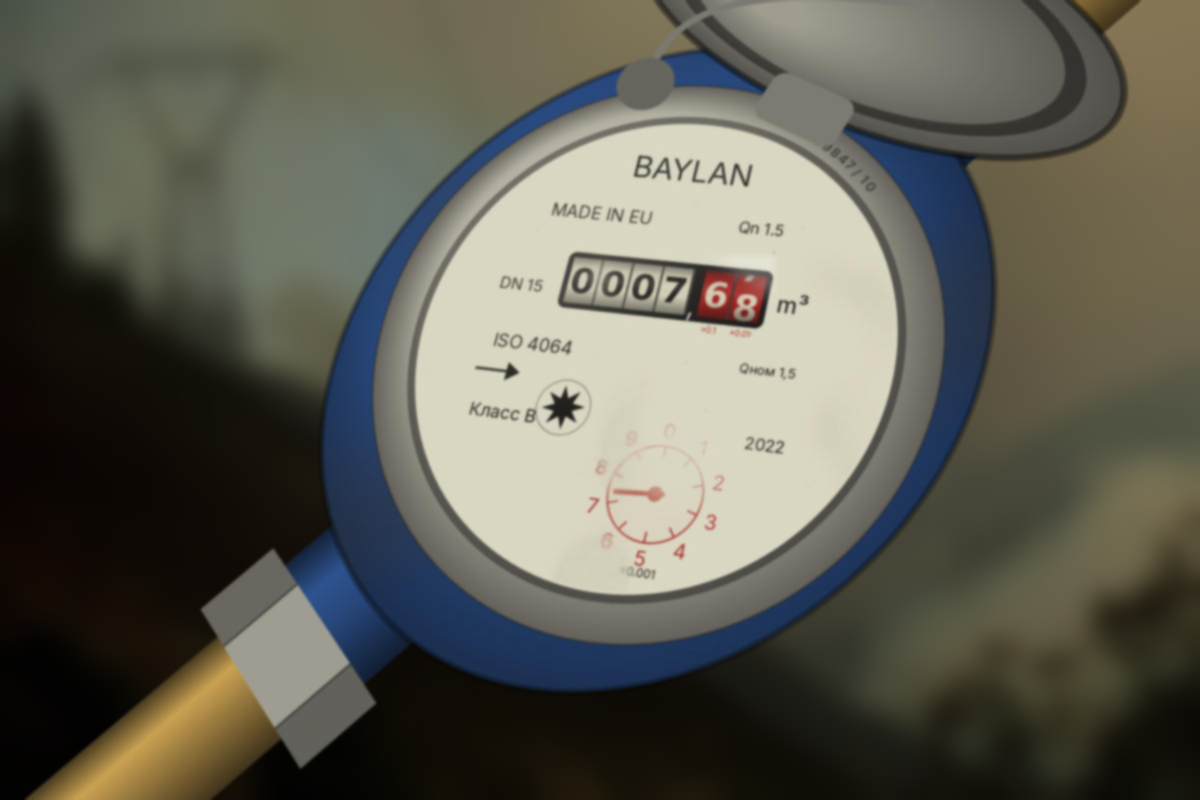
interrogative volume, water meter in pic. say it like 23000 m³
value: 7.677 m³
